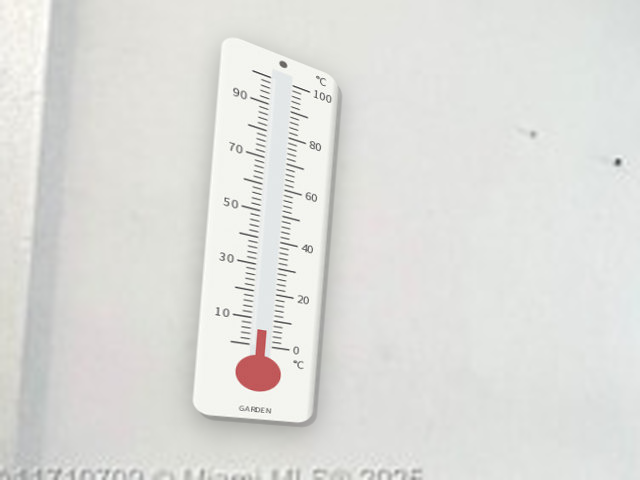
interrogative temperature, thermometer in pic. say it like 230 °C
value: 6 °C
